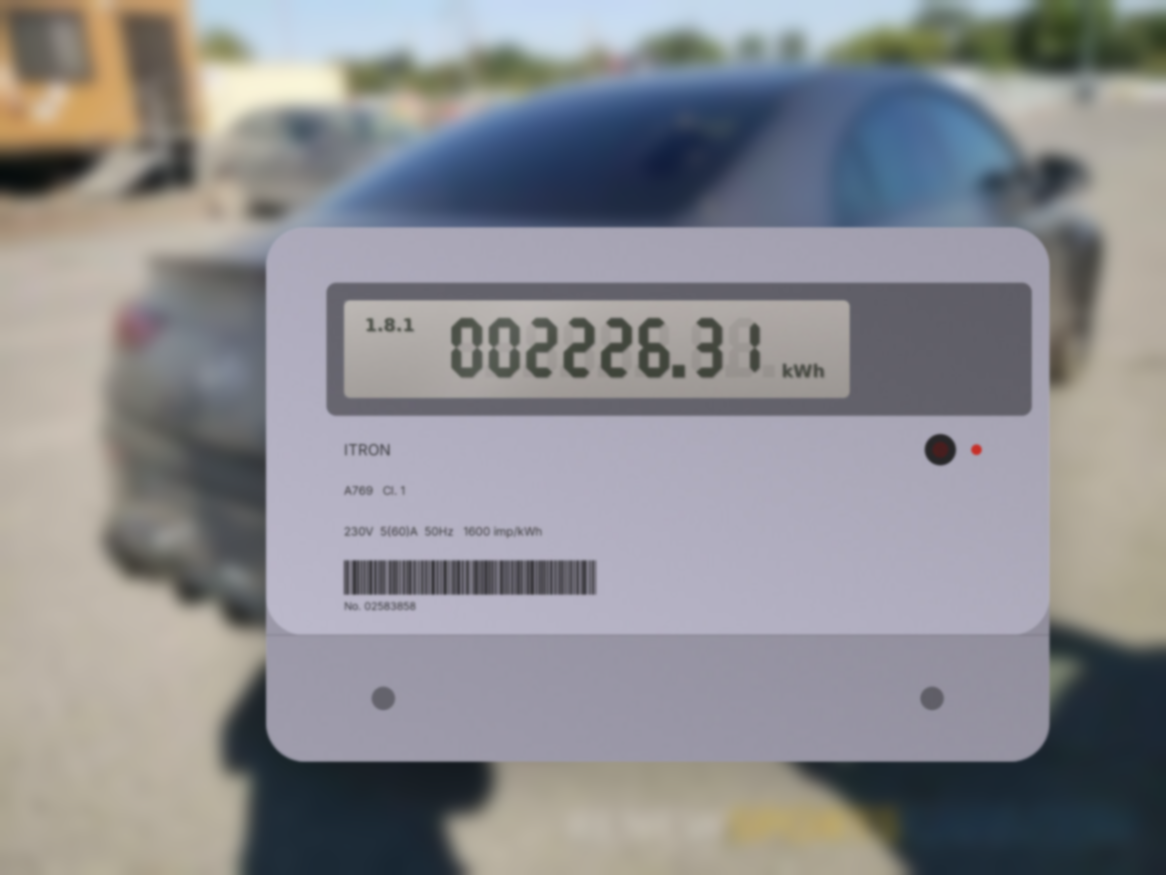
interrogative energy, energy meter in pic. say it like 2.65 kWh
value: 2226.31 kWh
